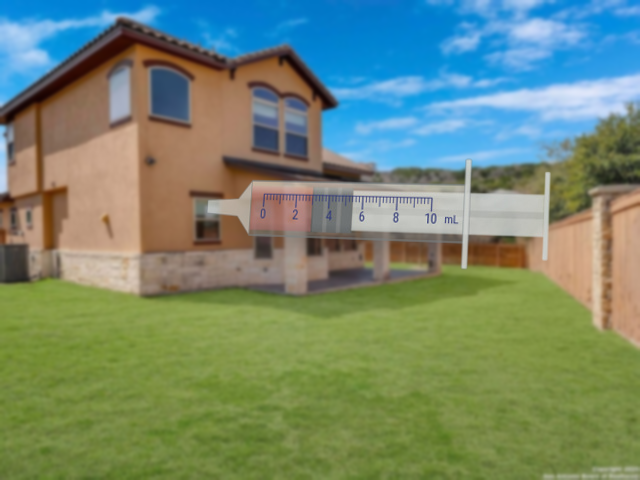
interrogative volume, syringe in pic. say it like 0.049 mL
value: 3 mL
